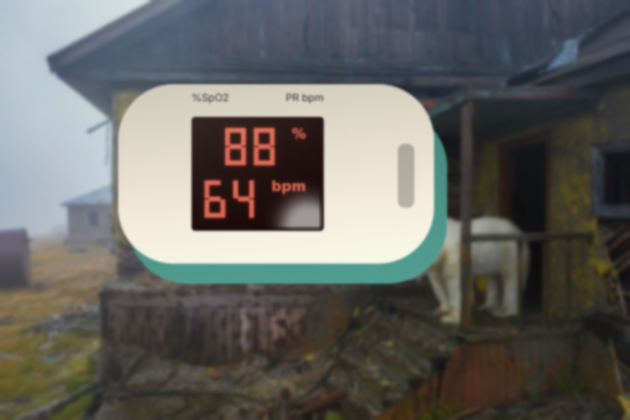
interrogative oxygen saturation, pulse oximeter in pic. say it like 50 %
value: 88 %
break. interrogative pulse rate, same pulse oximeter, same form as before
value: 64 bpm
